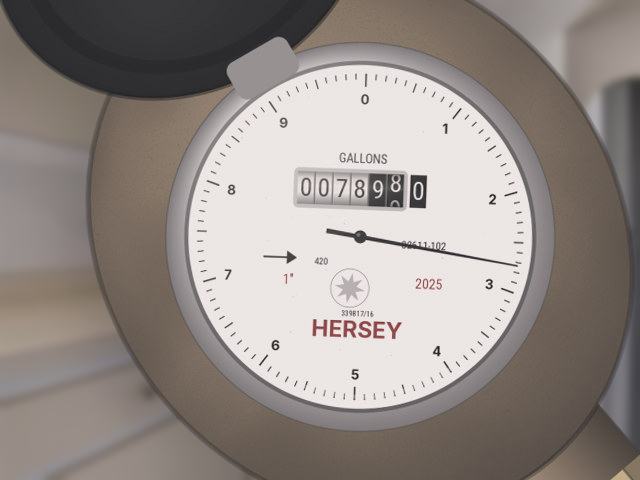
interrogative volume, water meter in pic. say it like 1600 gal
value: 78982.7 gal
